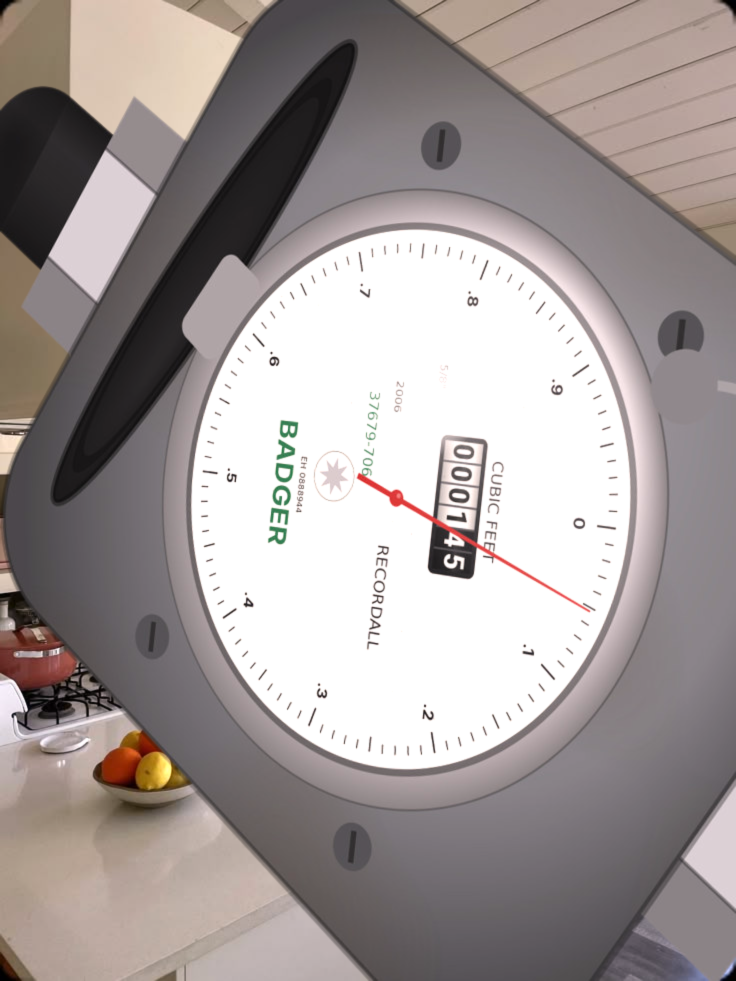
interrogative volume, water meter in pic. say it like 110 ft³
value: 145.05 ft³
